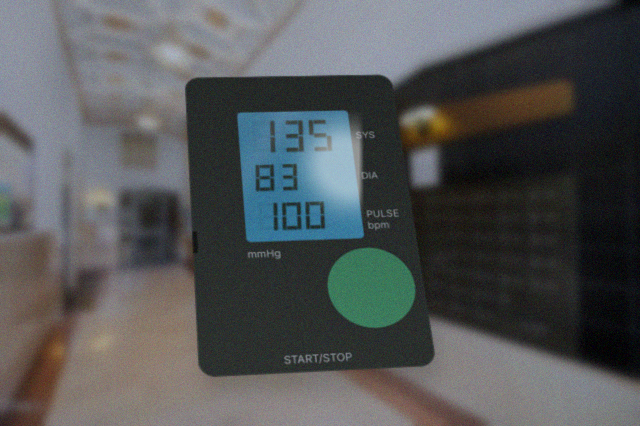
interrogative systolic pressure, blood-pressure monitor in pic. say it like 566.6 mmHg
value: 135 mmHg
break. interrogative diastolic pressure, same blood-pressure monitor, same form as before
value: 83 mmHg
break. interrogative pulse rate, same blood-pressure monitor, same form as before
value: 100 bpm
